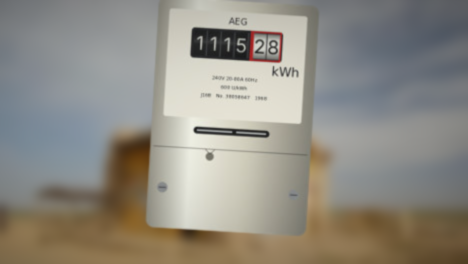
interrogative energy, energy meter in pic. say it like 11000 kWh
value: 1115.28 kWh
